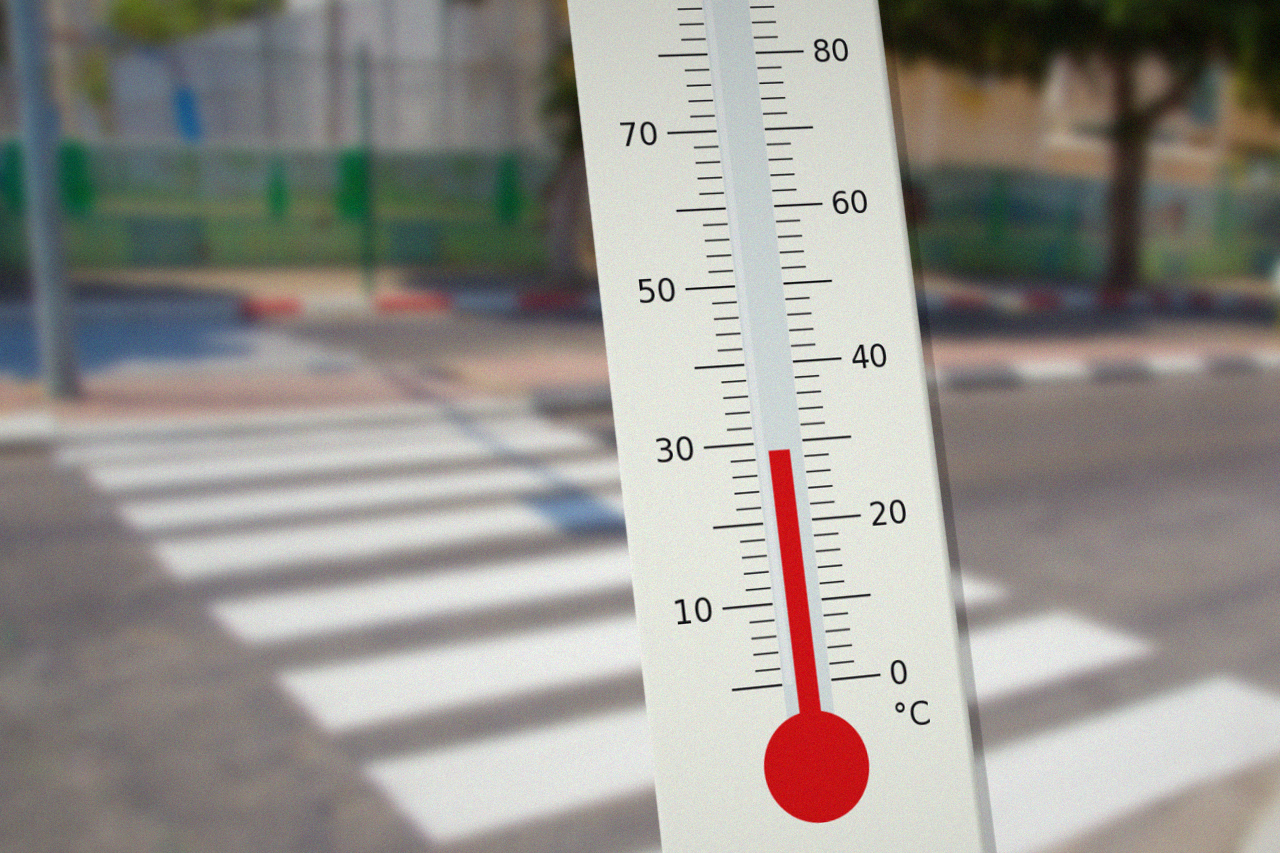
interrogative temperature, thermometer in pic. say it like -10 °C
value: 29 °C
